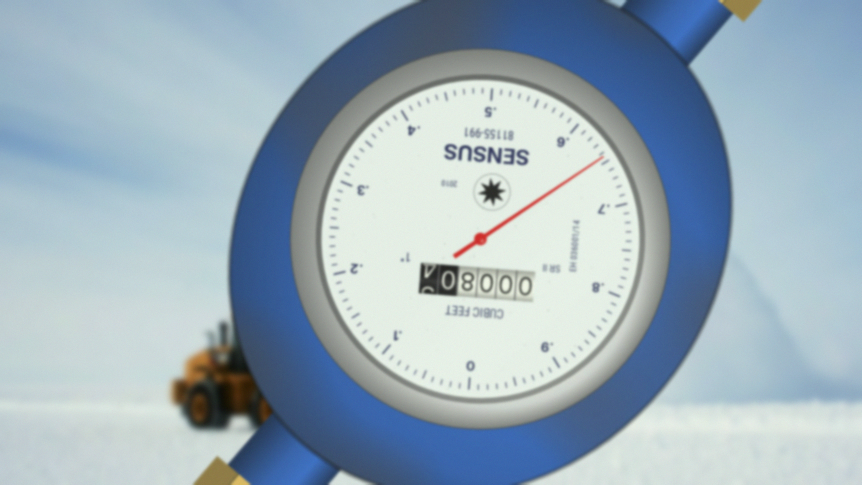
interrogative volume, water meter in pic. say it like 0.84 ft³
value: 803.64 ft³
